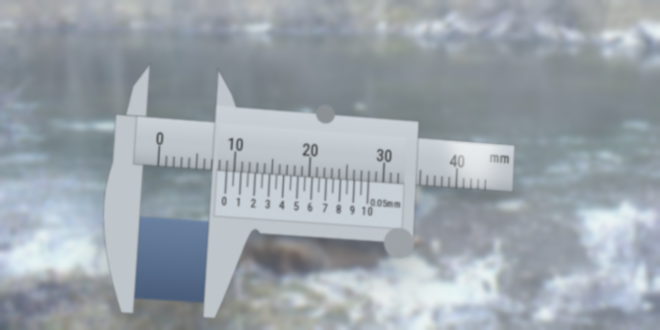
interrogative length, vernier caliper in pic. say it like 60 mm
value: 9.0 mm
